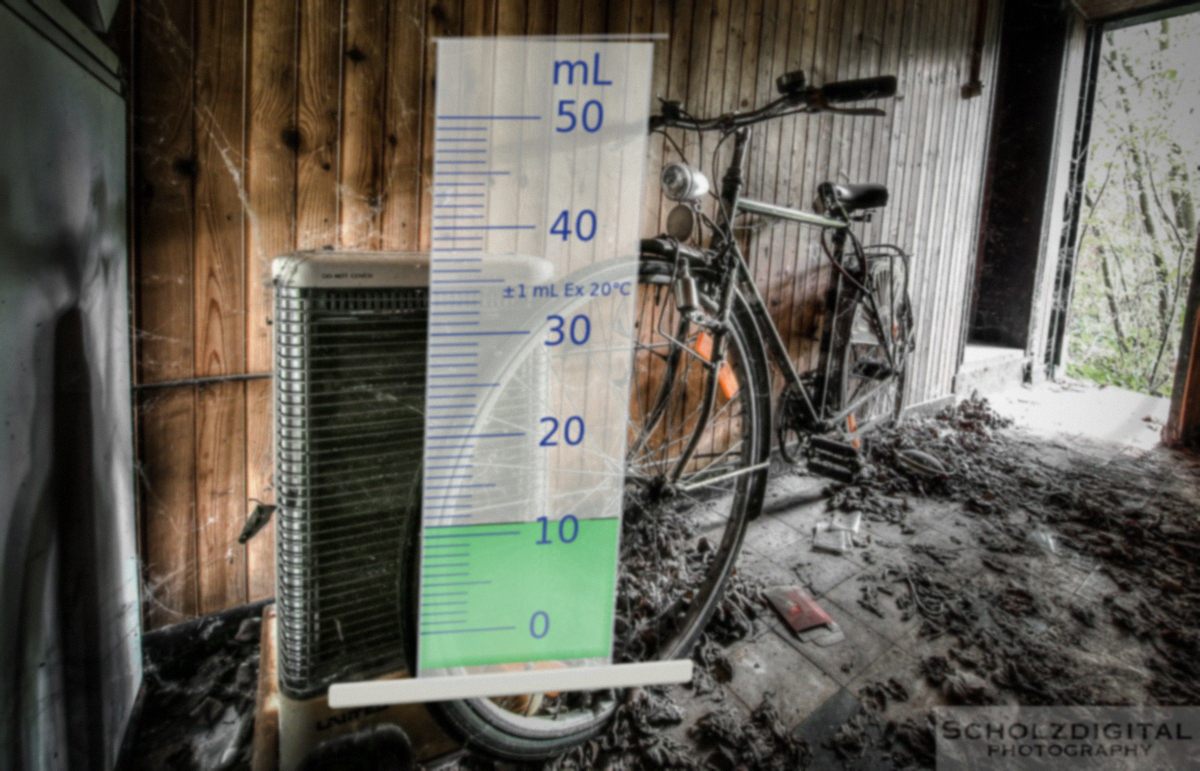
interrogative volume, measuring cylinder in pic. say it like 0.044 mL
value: 11 mL
